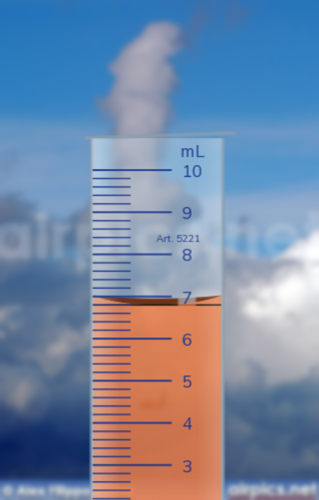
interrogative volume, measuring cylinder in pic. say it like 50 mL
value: 6.8 mL
